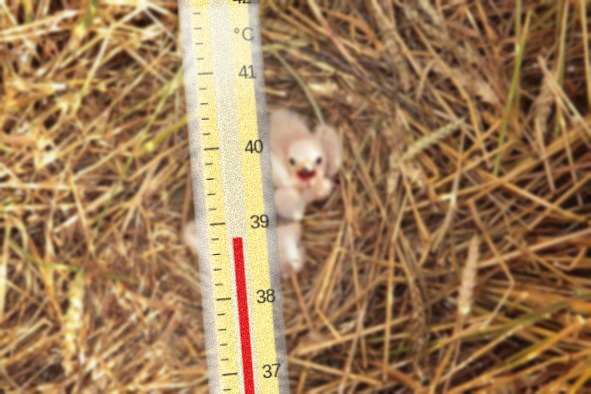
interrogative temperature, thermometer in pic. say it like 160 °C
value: 38.8 °C
